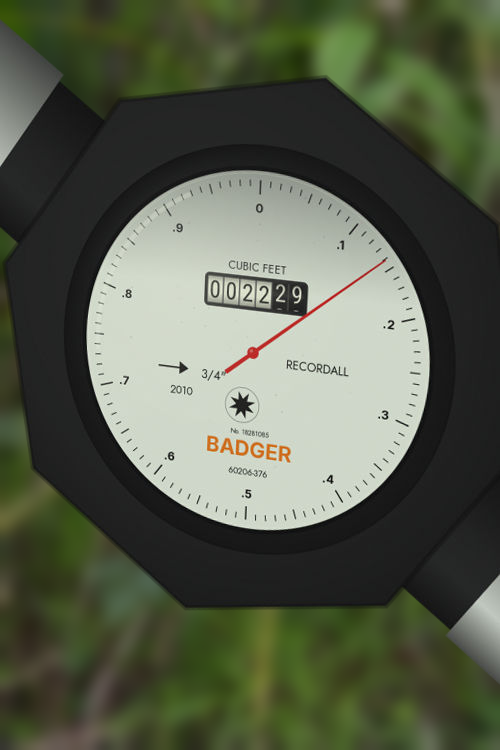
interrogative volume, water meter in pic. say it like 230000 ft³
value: 2229.14 ft³
